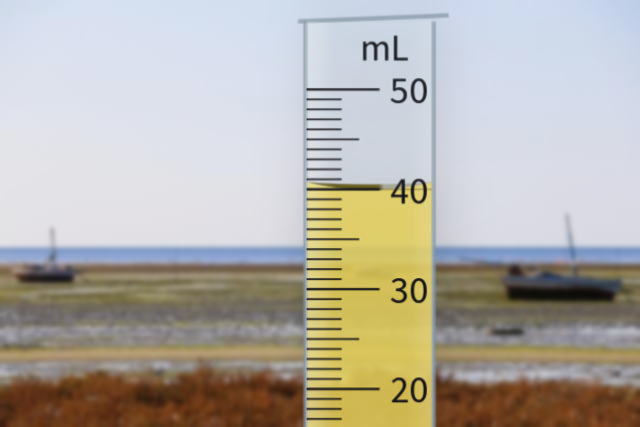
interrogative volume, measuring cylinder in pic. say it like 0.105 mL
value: 40 mL
